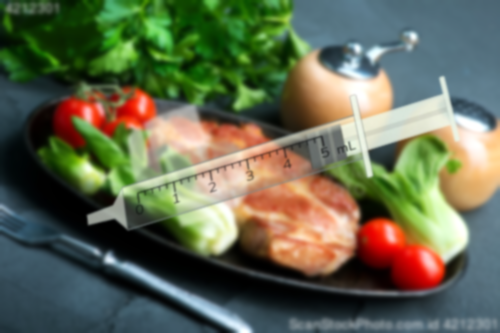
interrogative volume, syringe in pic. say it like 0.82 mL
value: 4.6 mL
